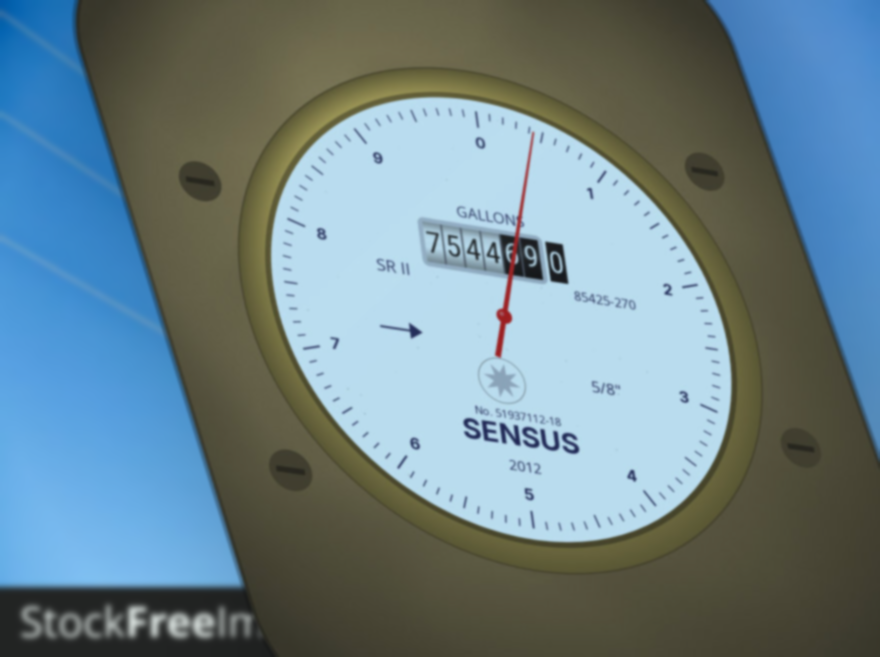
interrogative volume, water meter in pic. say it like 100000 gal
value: 7544690.4 gal
